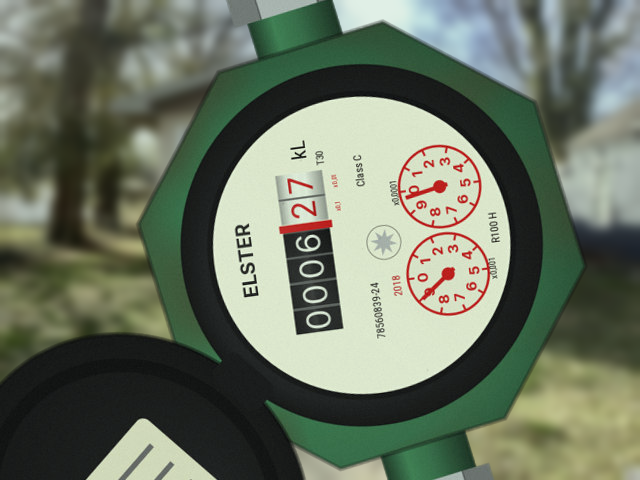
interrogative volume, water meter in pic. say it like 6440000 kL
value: 6.2789 kL
